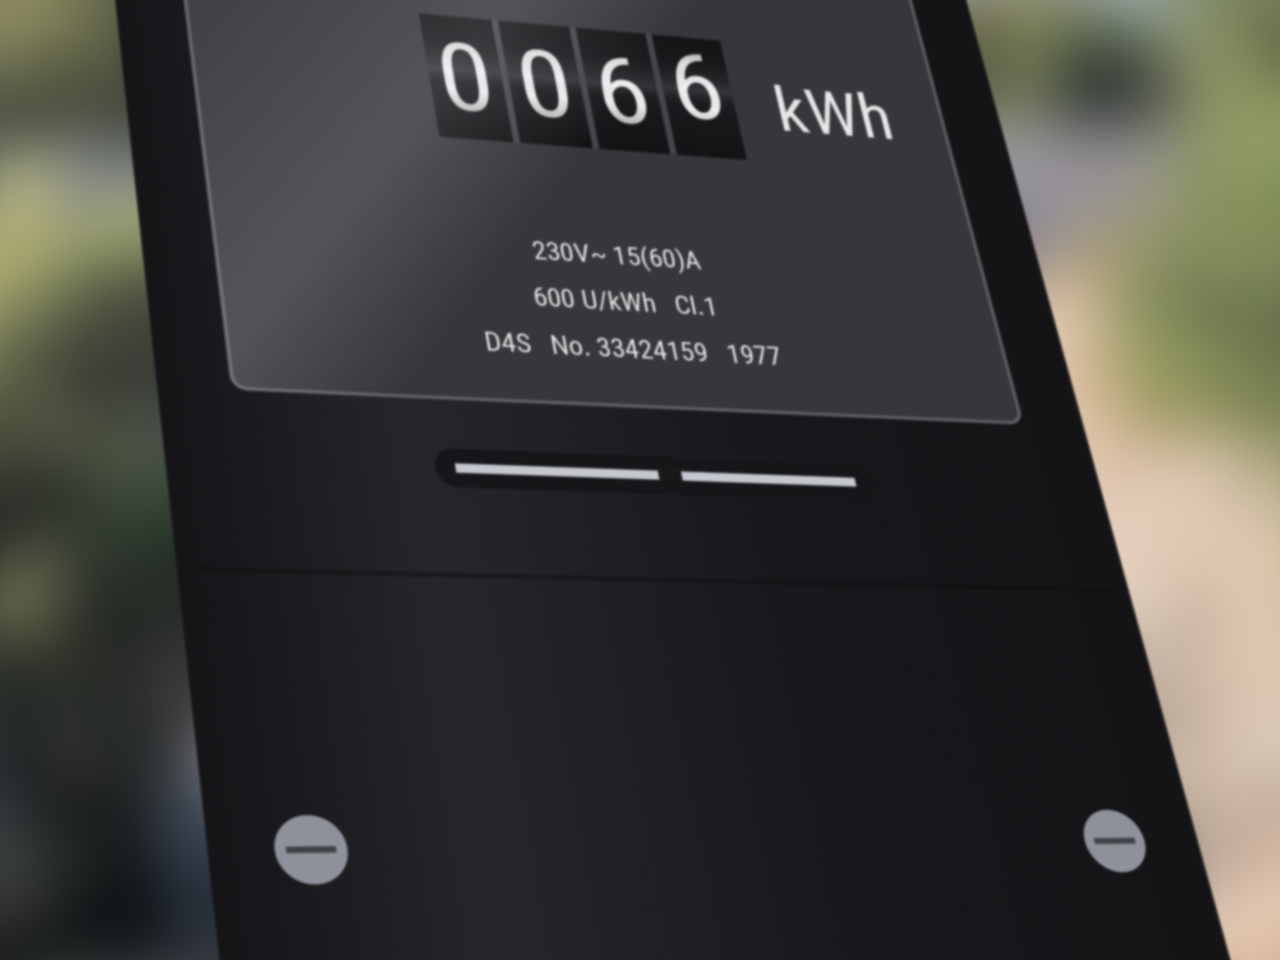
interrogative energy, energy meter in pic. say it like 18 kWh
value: 66 kWh
